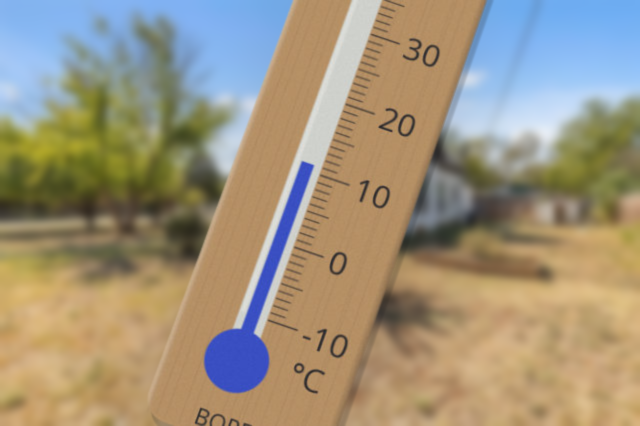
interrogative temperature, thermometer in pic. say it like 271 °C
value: 11 °C
